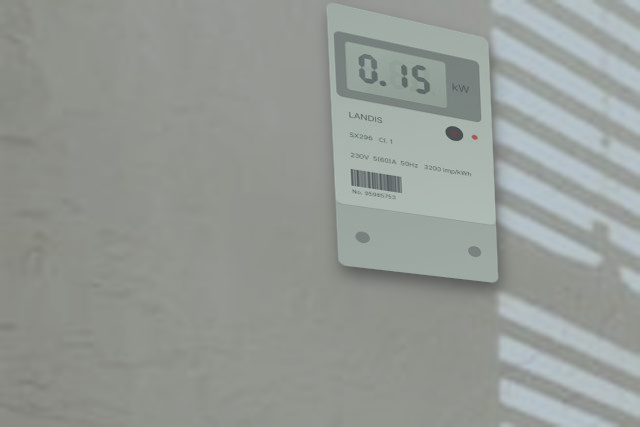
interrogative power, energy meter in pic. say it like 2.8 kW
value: 0.15 kW
